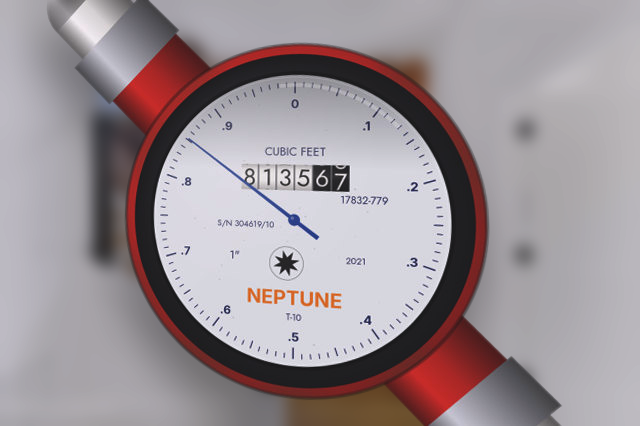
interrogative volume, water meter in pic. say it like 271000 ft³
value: 813566.85 ft³
